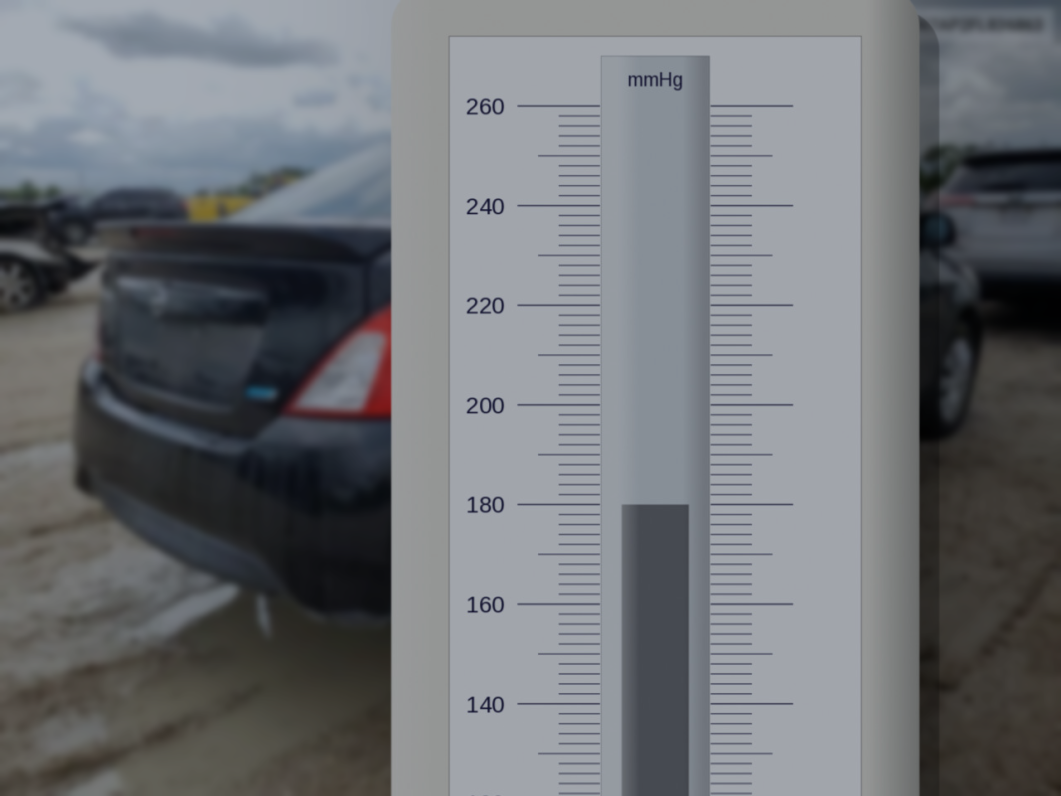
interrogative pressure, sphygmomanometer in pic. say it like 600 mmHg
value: 180 mmHg
